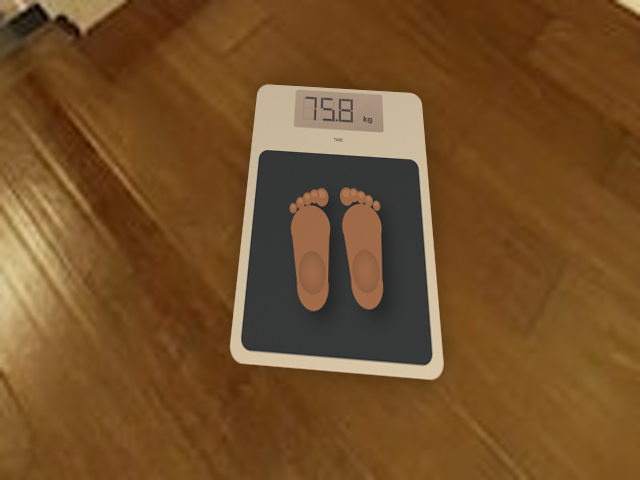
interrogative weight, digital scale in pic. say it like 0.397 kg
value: 75.8 kg
